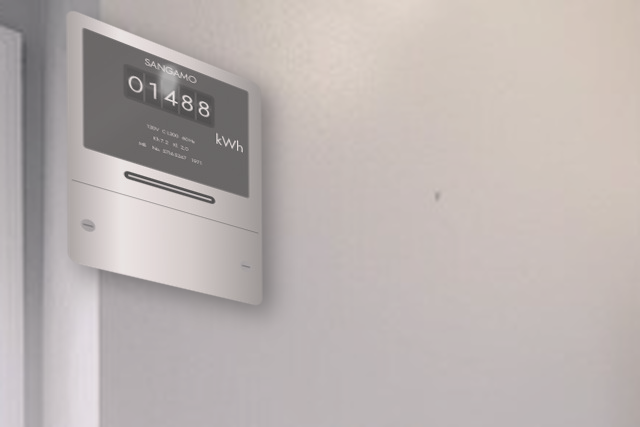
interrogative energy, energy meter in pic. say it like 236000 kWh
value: 1488 kWh
